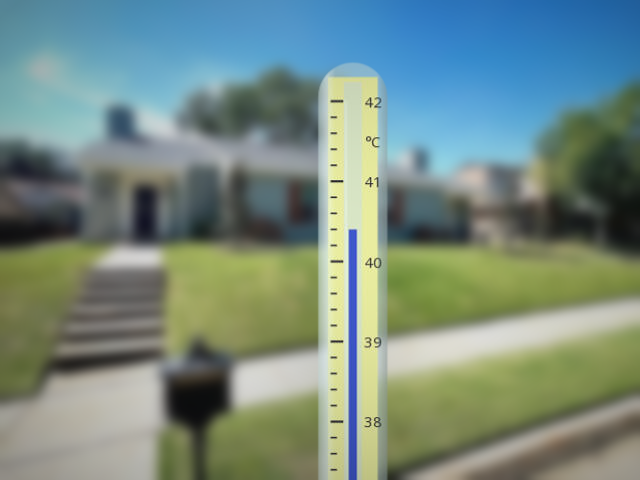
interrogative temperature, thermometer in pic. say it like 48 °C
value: 40.4 °C
